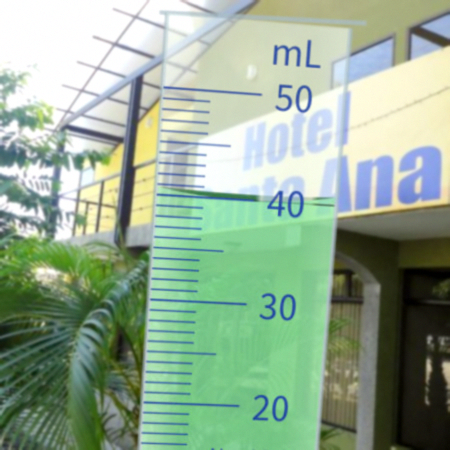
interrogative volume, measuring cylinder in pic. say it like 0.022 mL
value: 40 mL
